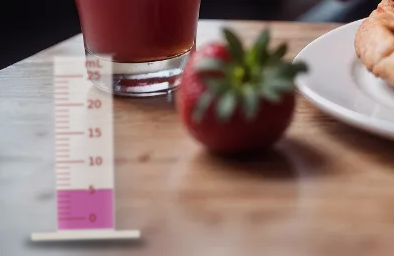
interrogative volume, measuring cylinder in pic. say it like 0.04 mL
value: 5 mL
